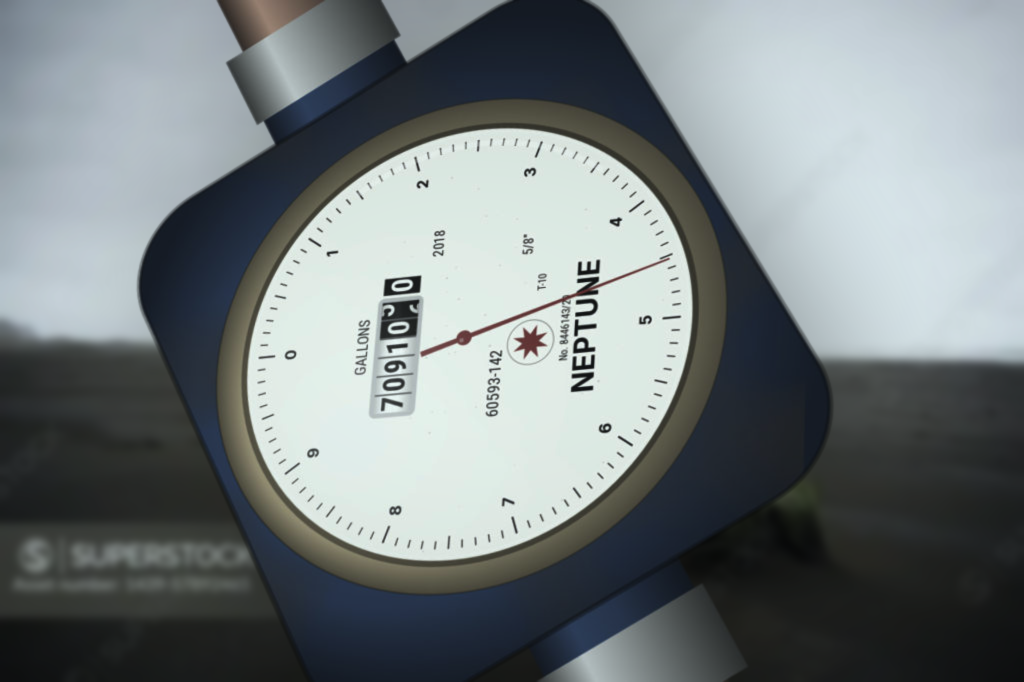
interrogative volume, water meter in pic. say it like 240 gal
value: 7091054.5 gal
